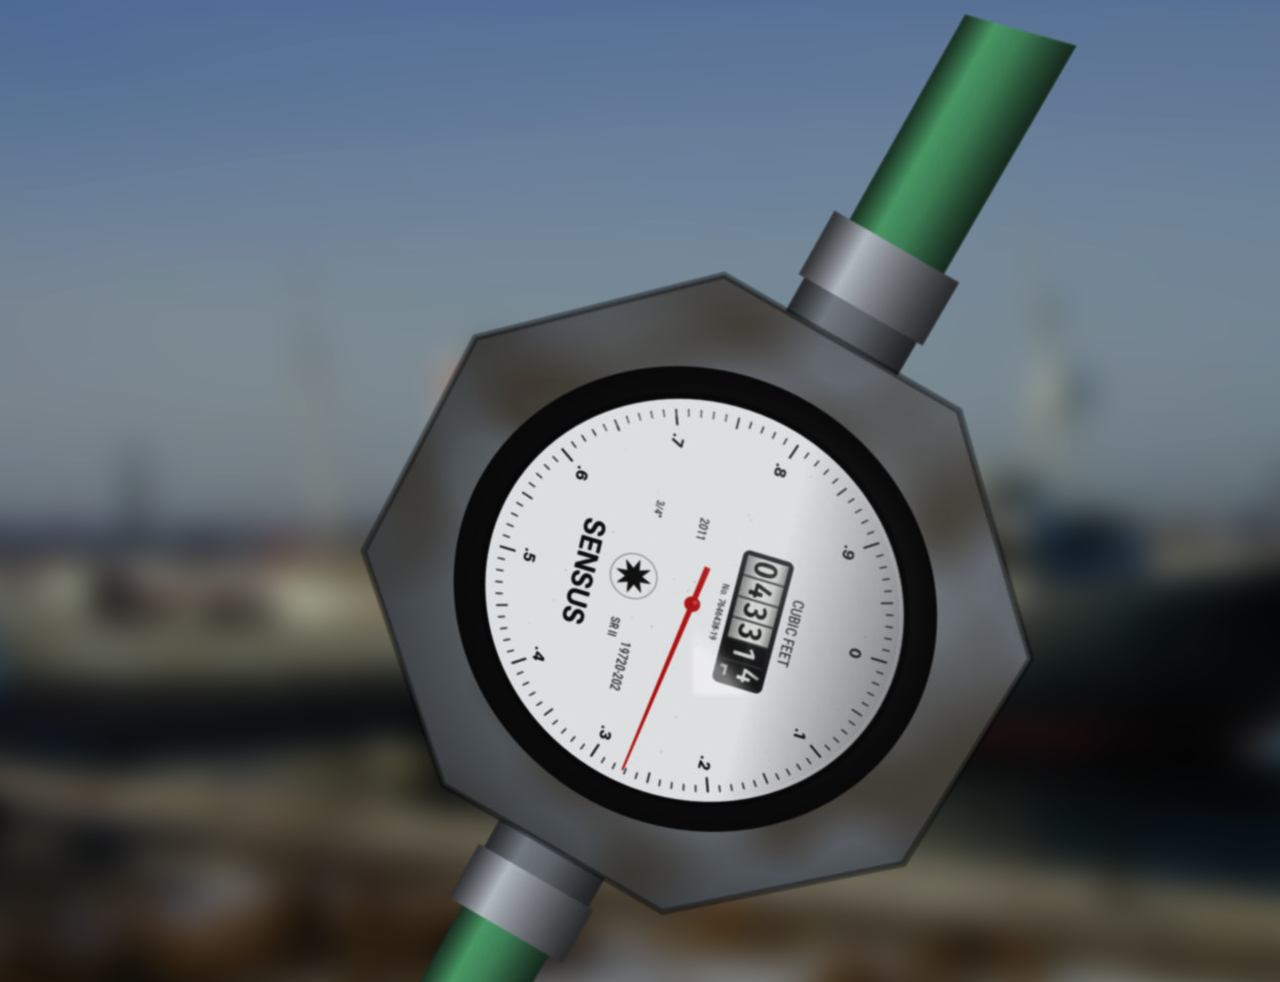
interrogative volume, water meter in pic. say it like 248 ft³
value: 43314.27 ft³
